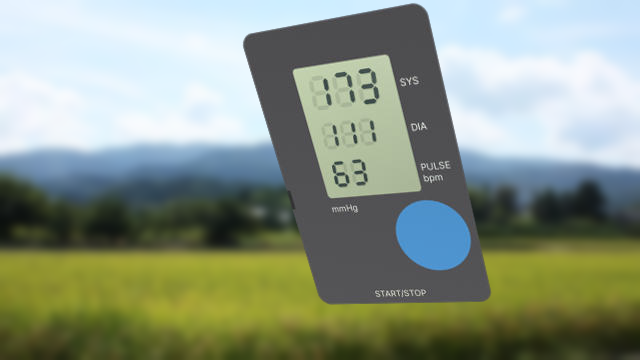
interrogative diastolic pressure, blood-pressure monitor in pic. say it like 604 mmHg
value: 111 mmHg
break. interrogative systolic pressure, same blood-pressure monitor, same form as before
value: 173 mmHg
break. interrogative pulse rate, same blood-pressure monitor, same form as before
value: 63 bpm
